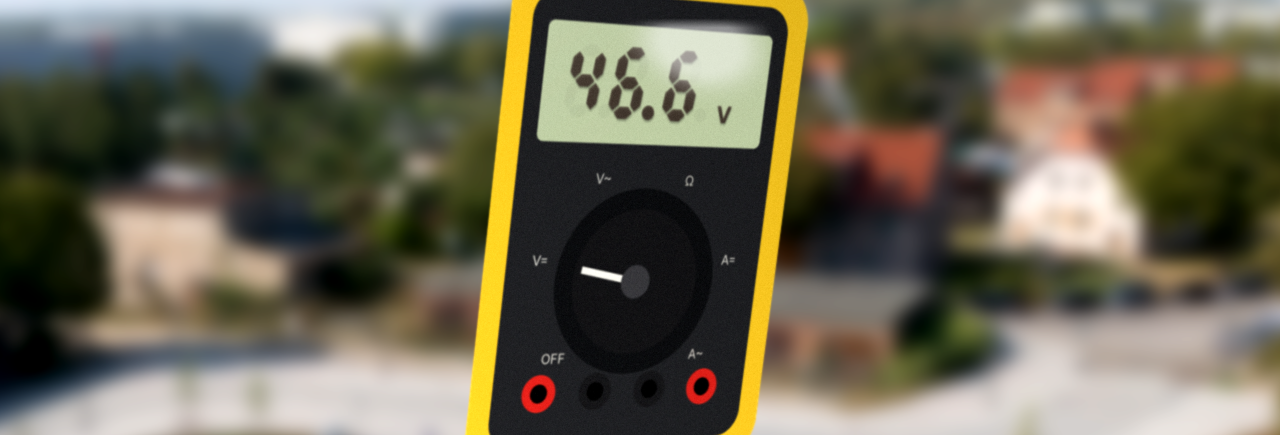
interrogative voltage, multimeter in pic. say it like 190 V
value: 46.6 V
